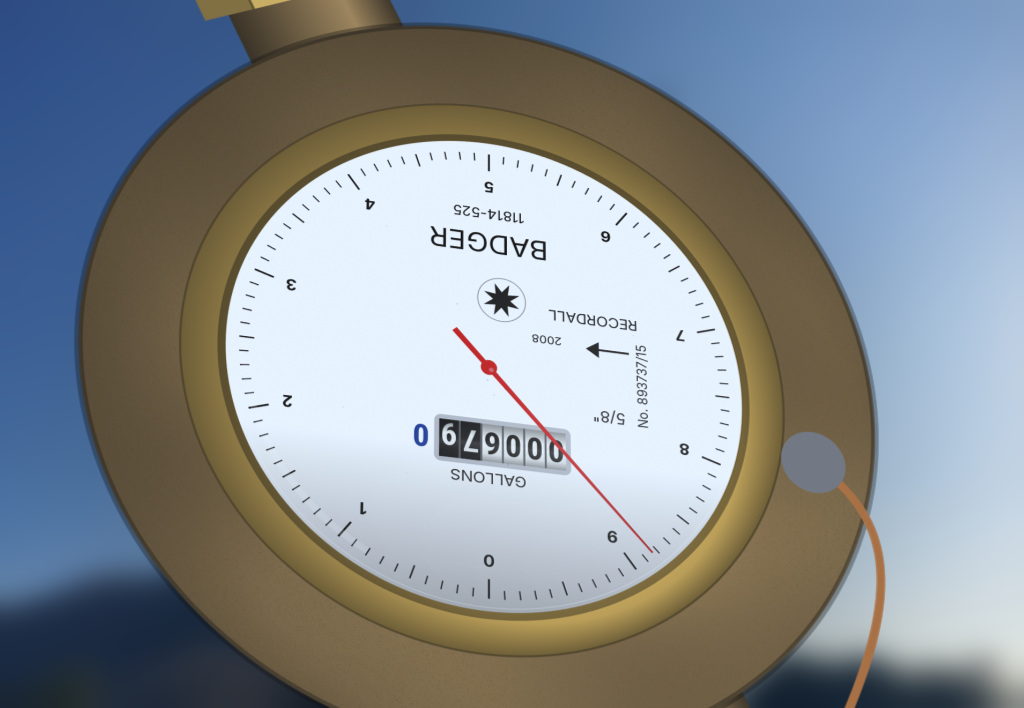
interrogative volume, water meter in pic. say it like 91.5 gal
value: 6788.8 gal
